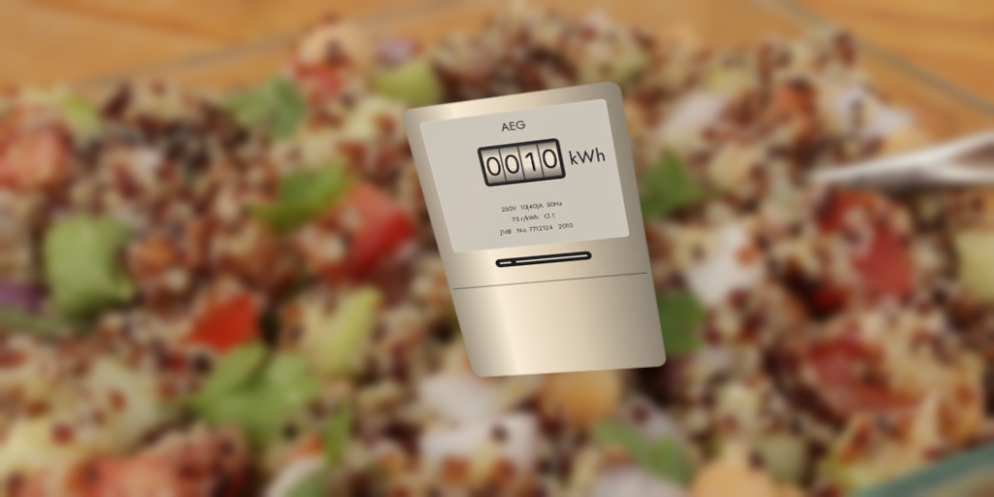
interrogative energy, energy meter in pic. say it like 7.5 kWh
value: 10 kWh
